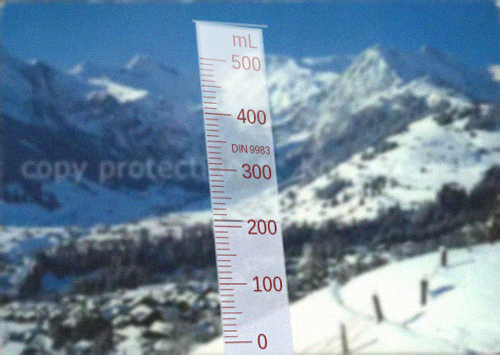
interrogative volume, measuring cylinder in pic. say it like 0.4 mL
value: 210 mL
